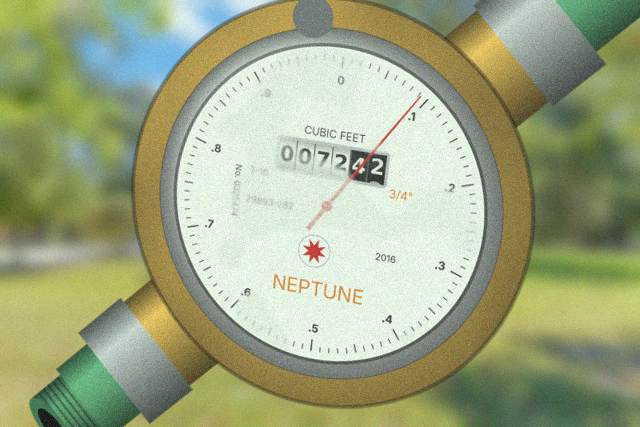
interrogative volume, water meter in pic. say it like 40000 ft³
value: 7242.09 ft³
